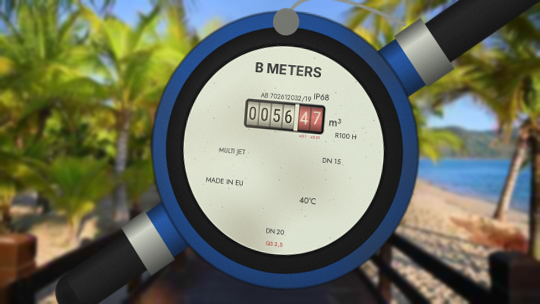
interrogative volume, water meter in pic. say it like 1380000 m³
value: 56.47 m³
